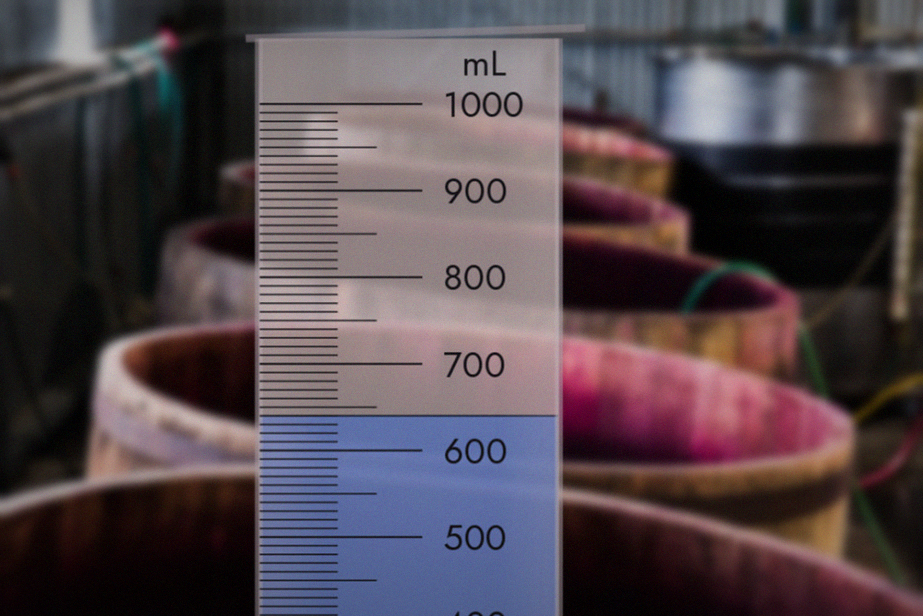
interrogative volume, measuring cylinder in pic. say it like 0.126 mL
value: 640 mL
